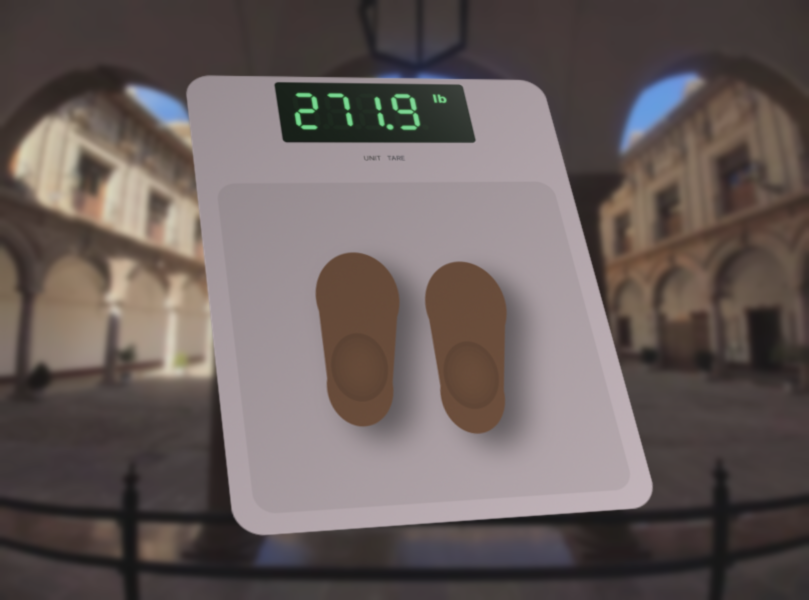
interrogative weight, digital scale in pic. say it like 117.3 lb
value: 271.9 lb
